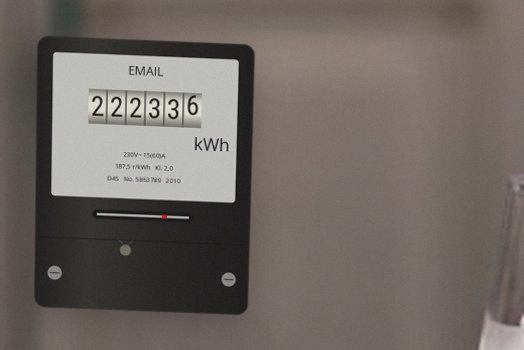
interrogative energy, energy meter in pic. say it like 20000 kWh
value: 222336 kWh
